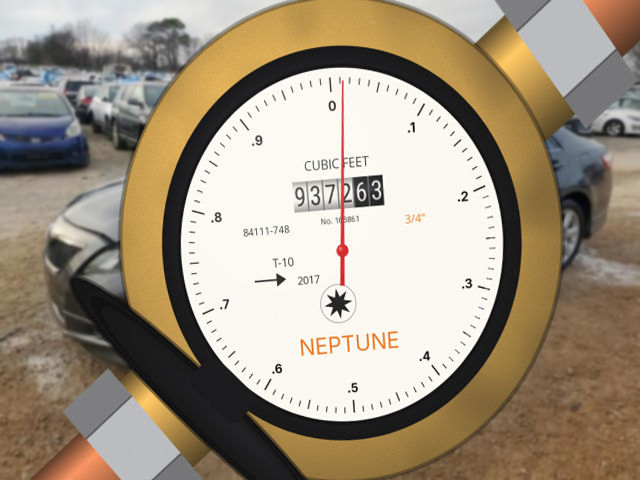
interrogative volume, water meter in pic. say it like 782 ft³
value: 937263.01 ft³
